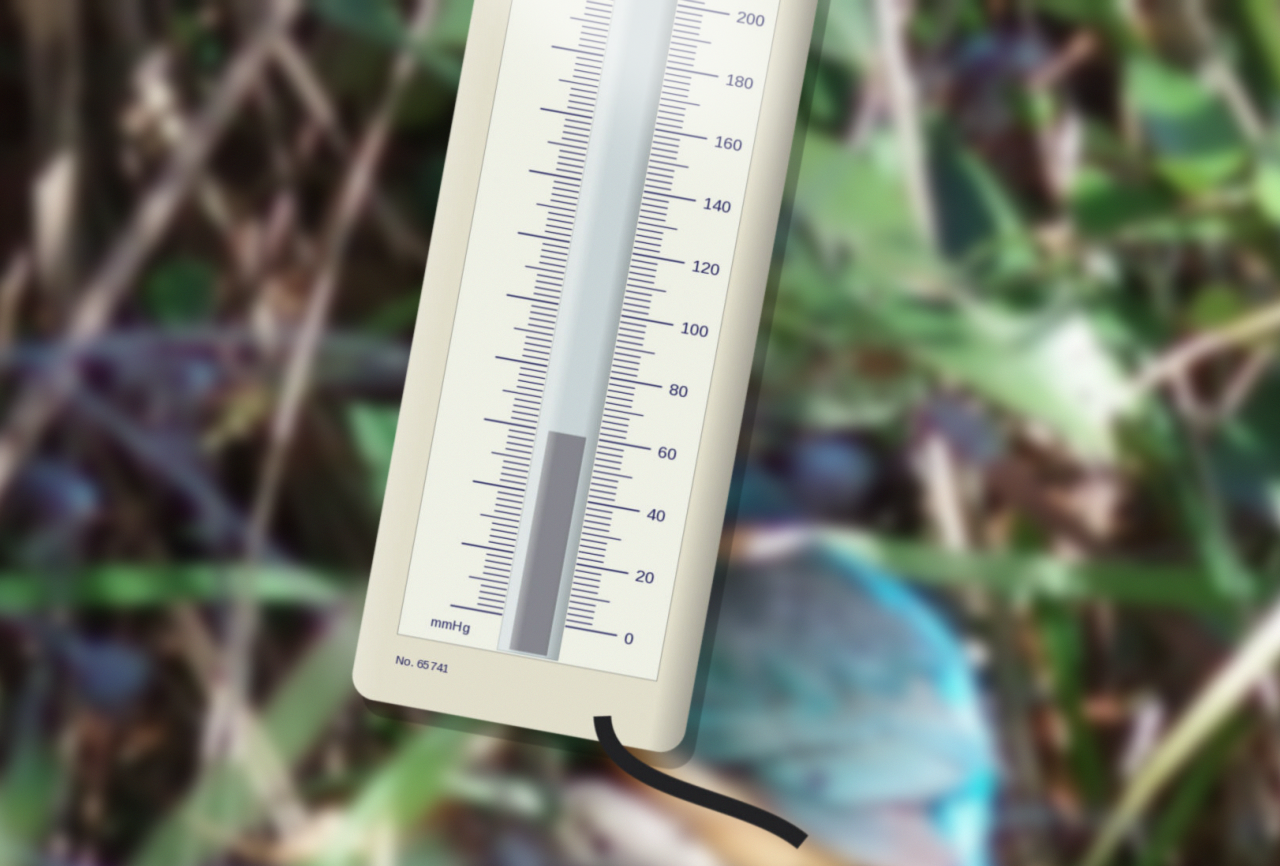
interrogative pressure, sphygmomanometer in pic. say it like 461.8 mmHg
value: 60 mmHg
